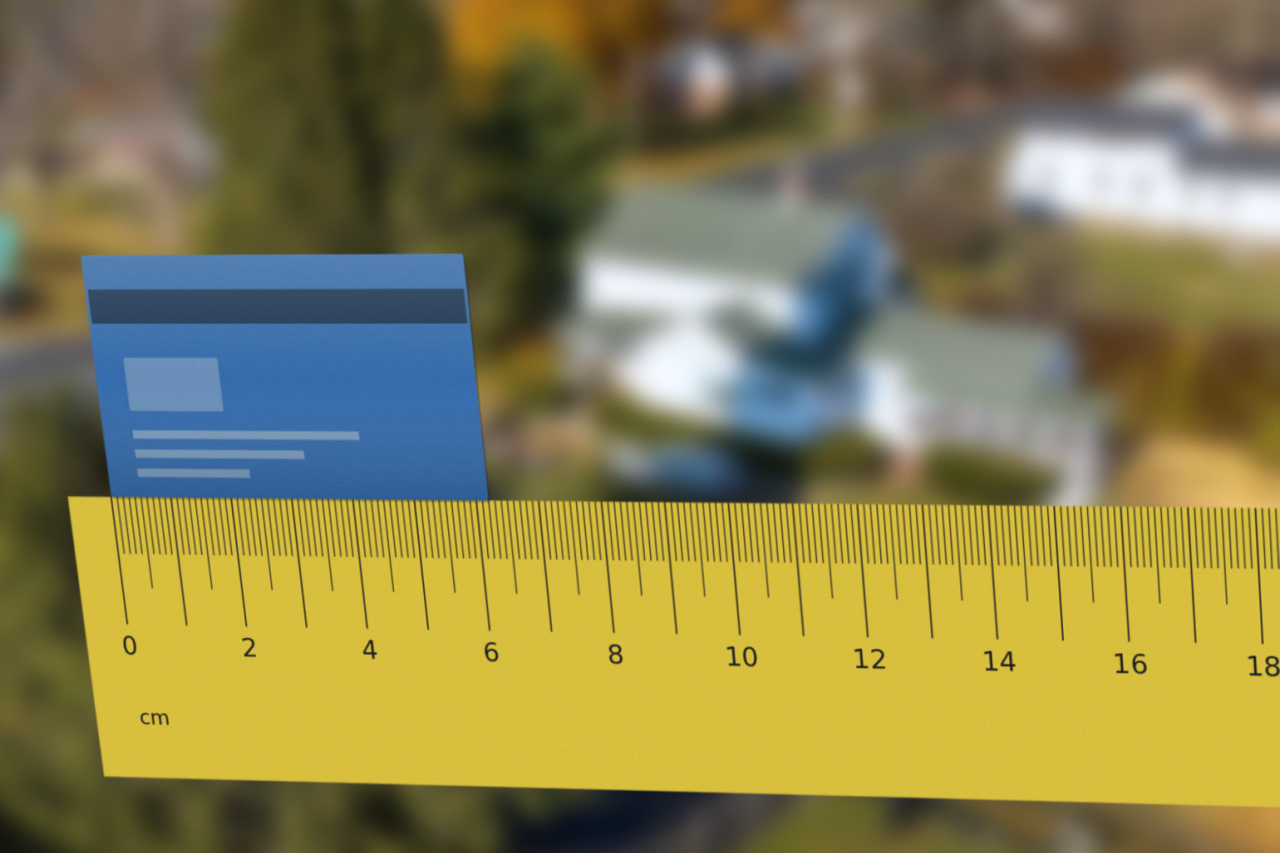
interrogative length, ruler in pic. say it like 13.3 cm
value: 6.2 cm
